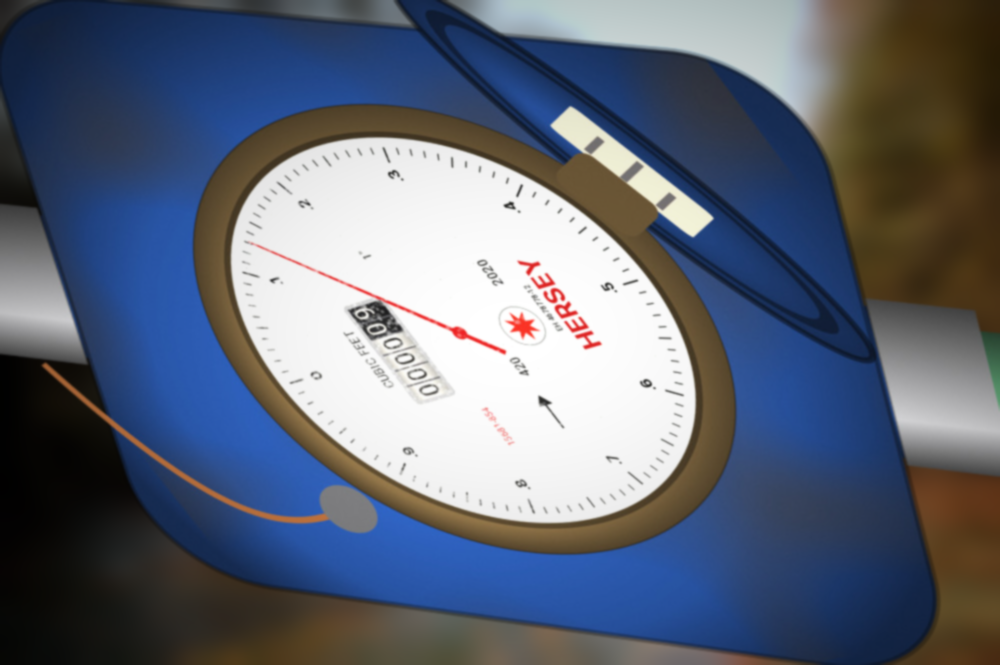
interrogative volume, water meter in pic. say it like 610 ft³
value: 9.13 ft³
